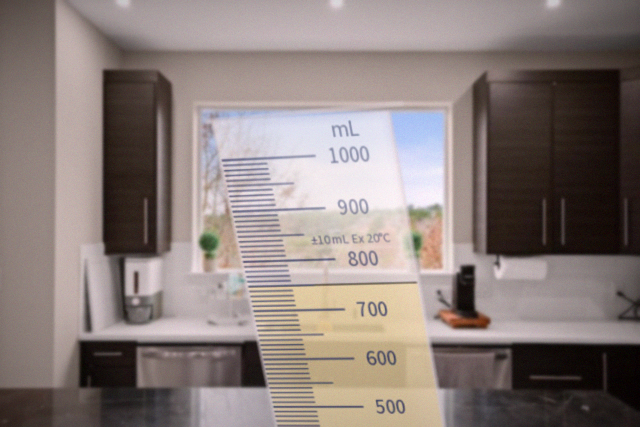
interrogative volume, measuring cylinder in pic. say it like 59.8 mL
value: 750 mL
